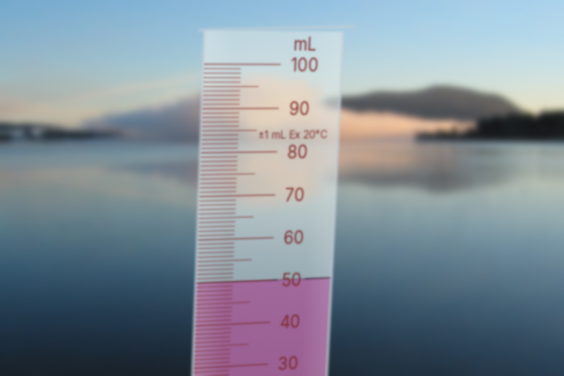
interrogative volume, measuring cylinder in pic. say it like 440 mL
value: 50 mL
